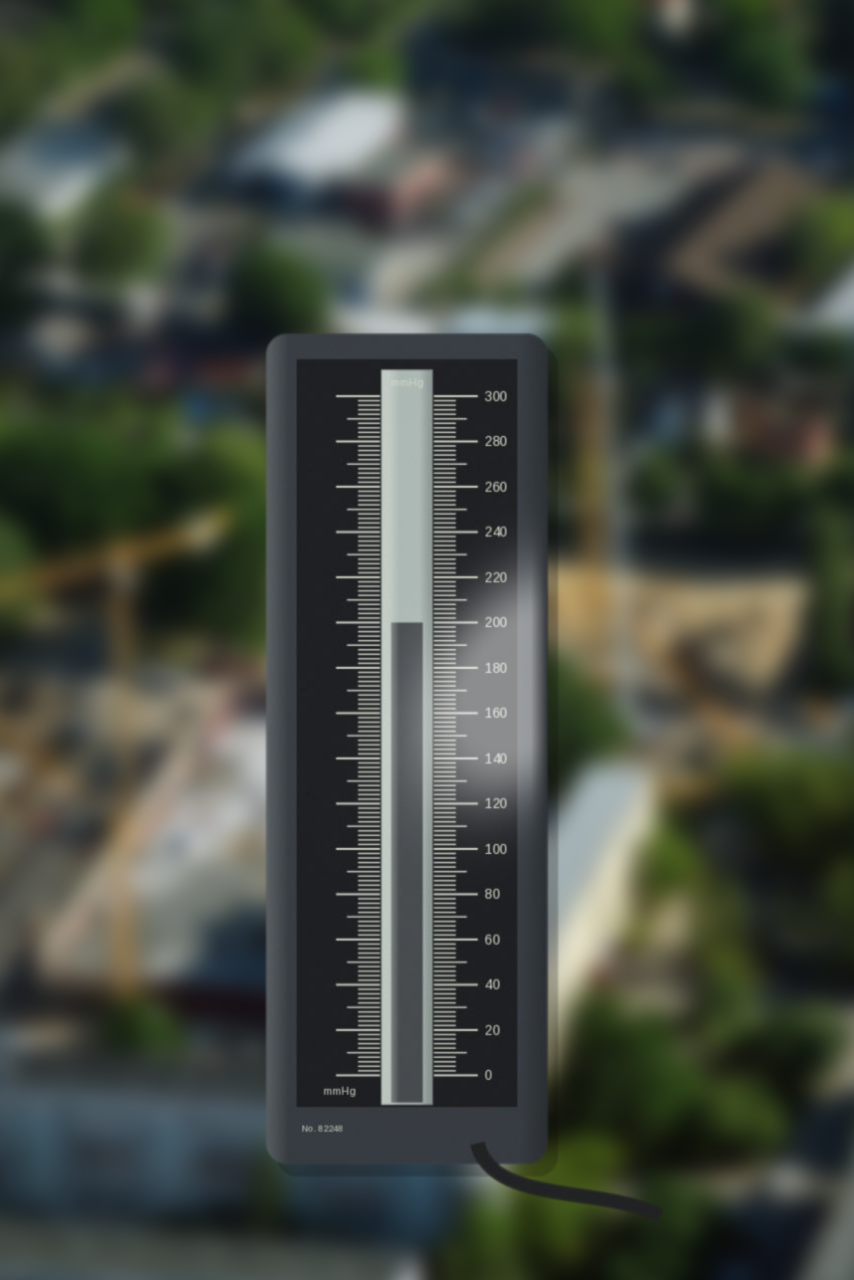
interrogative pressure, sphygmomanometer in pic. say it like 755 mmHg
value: 200 mmHg
